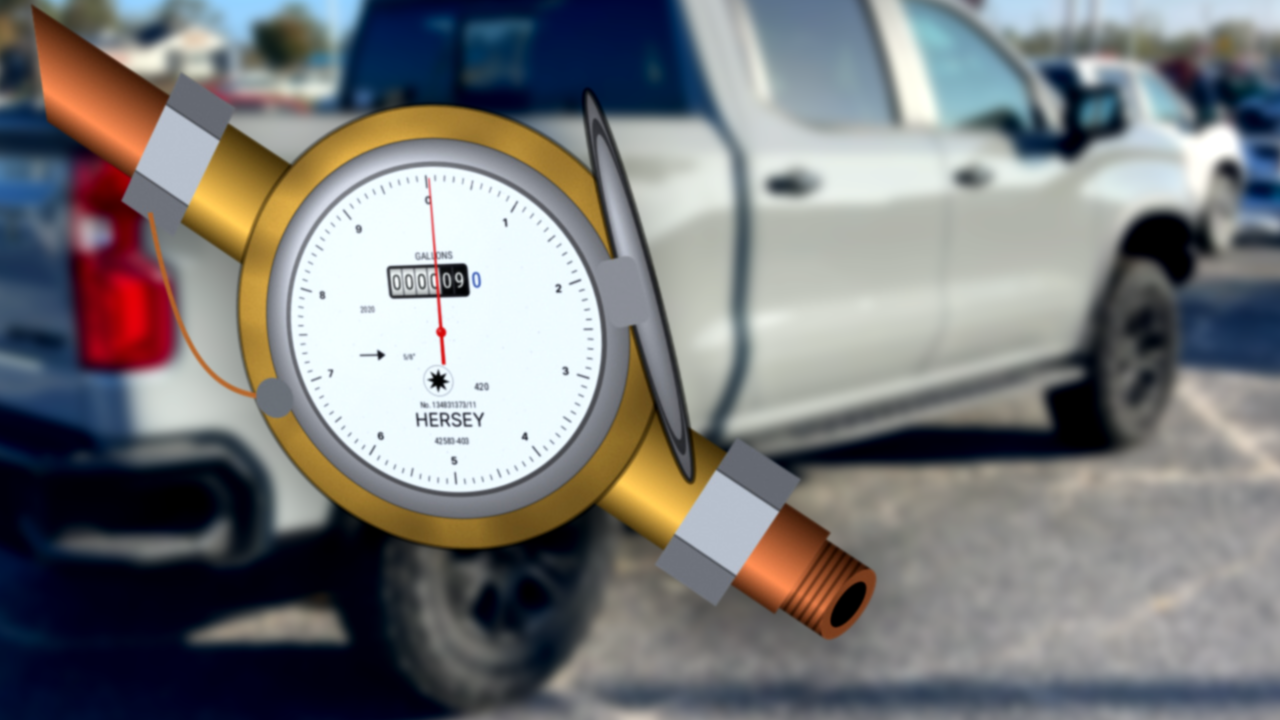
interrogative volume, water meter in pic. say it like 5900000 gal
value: 90.0 gal
